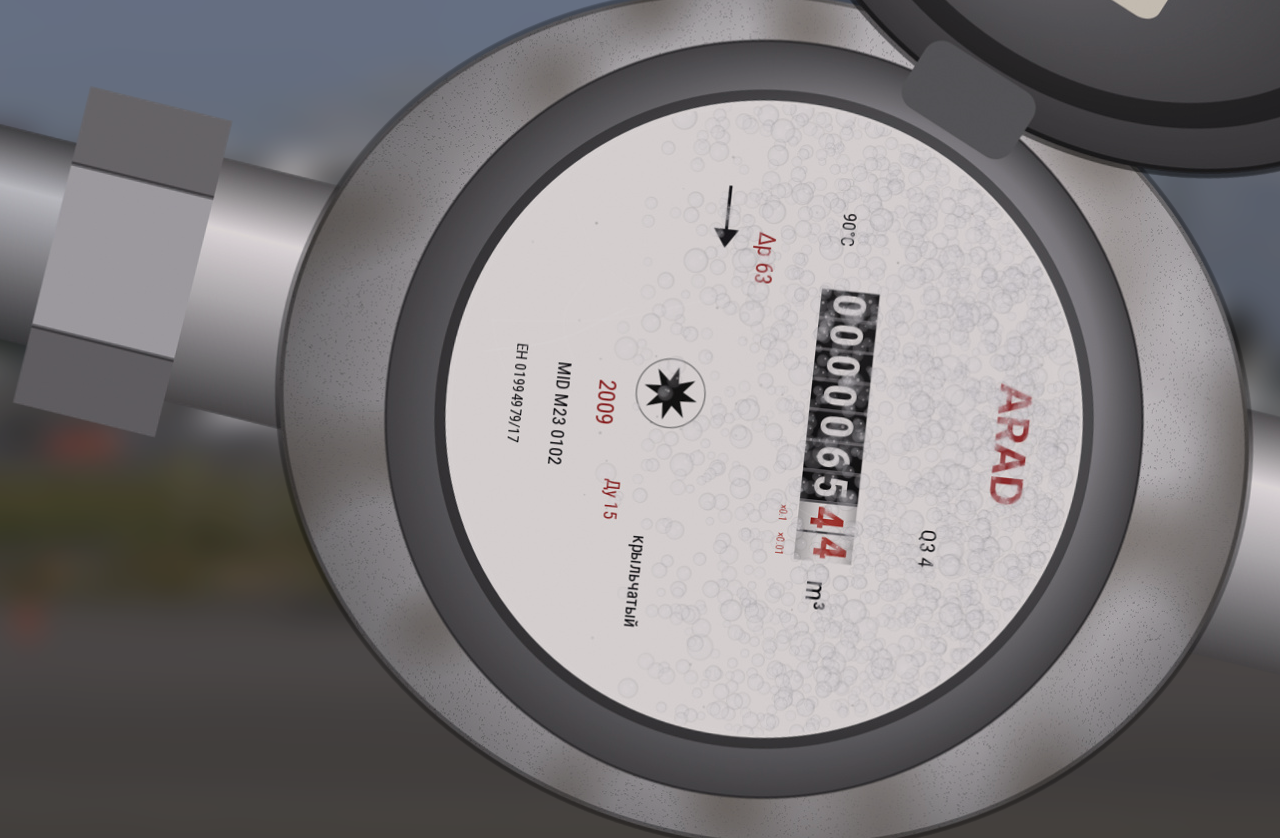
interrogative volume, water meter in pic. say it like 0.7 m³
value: 65.44 m³
